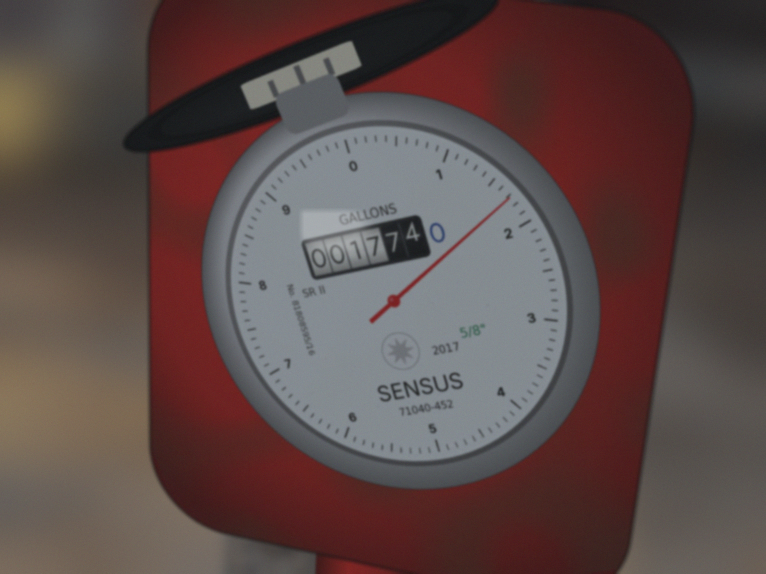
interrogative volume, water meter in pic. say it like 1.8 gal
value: 17741.7 gal
